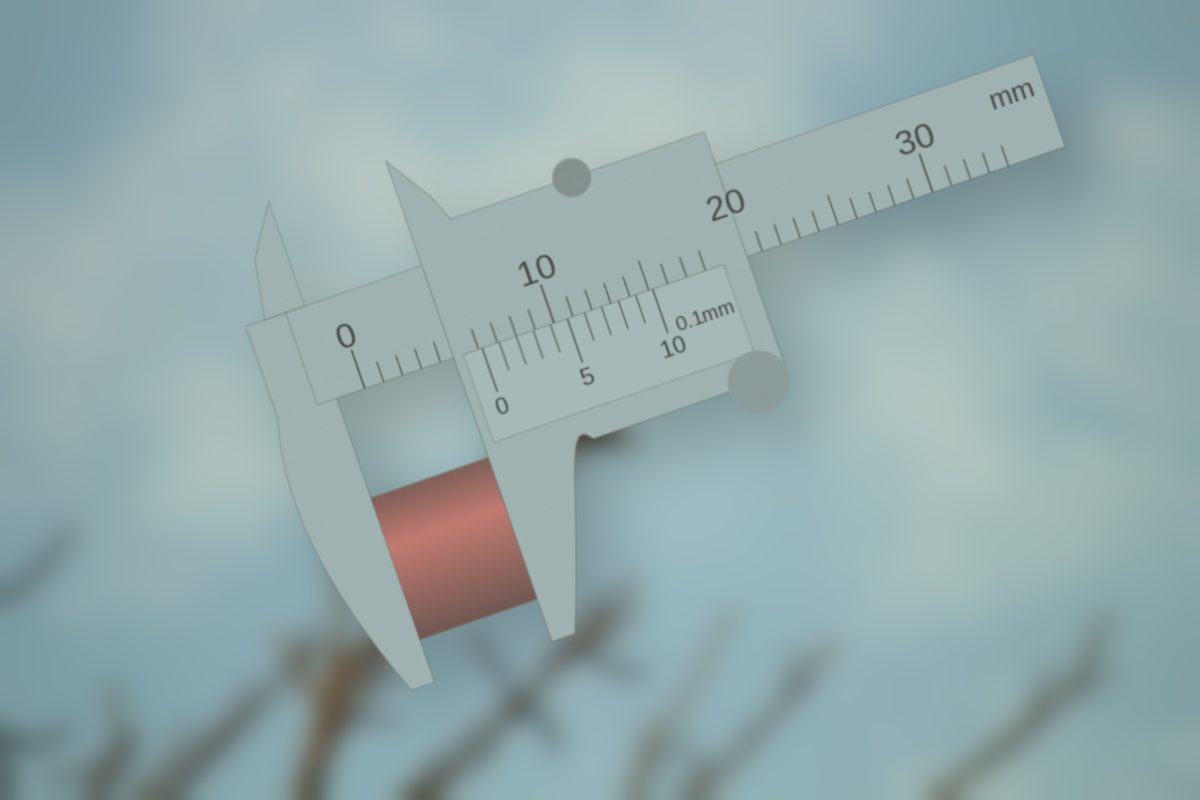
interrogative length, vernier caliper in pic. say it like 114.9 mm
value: 6.2 mm
